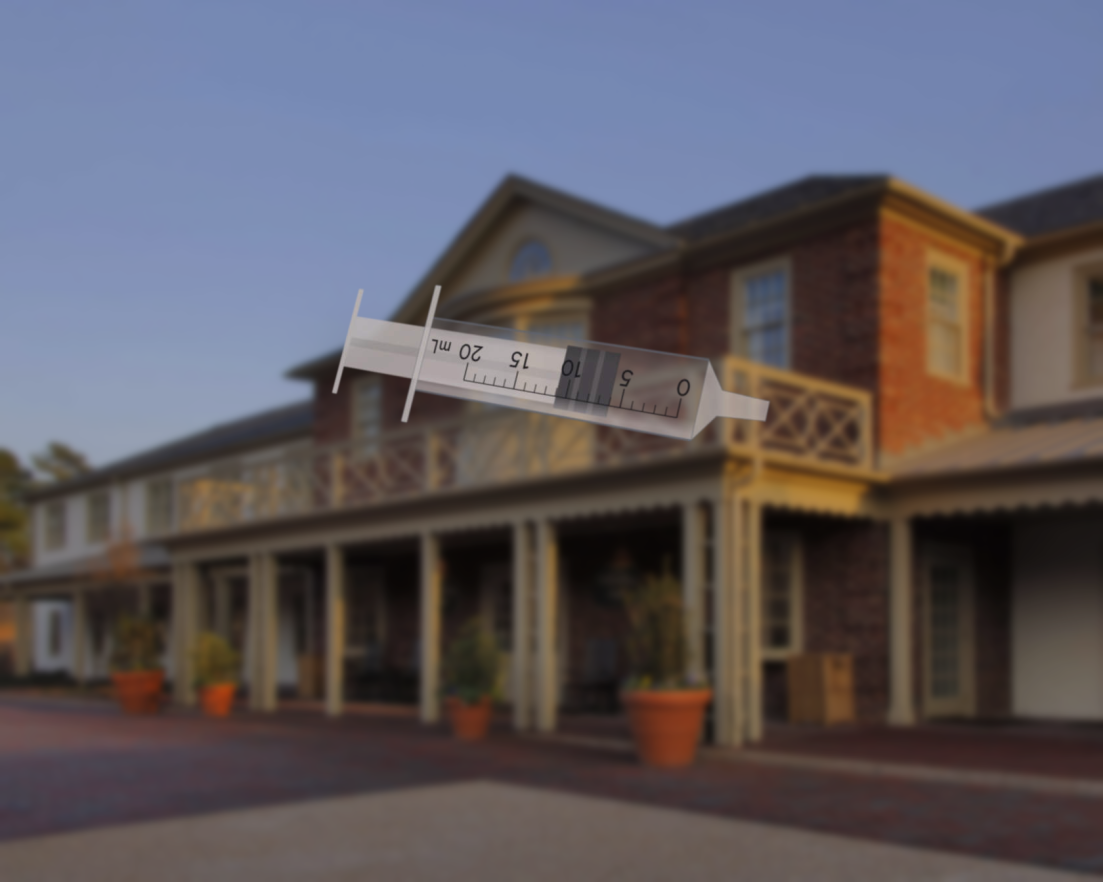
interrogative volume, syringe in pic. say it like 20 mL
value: 6 mL
